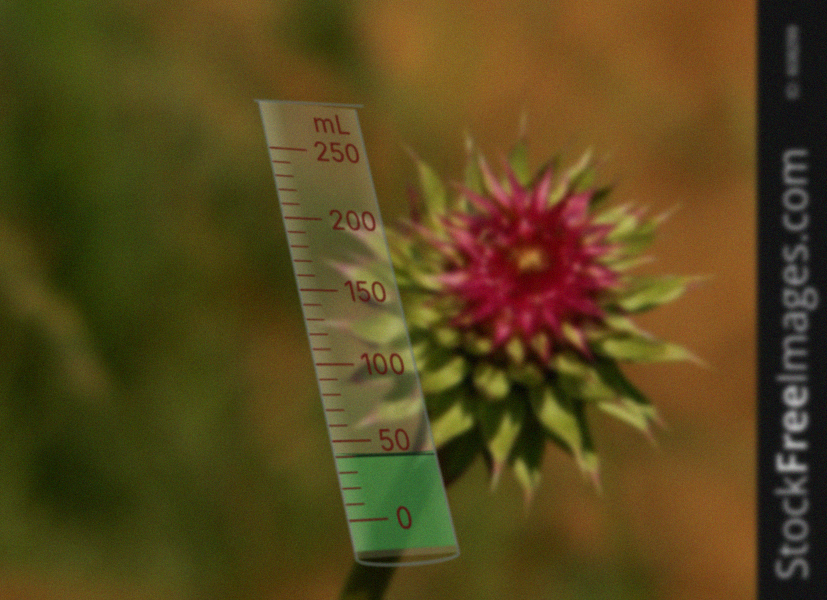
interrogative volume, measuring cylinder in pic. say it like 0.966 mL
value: 40 mL
